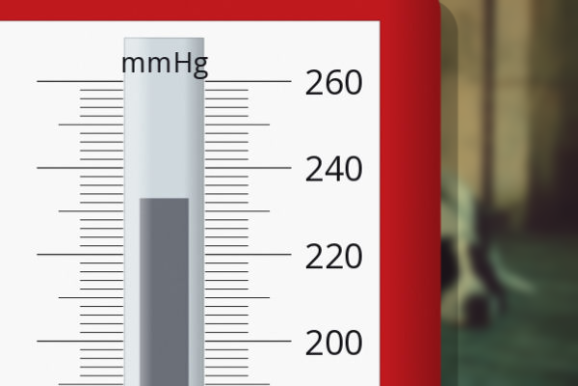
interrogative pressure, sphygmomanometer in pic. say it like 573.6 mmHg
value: 233 mmHg
